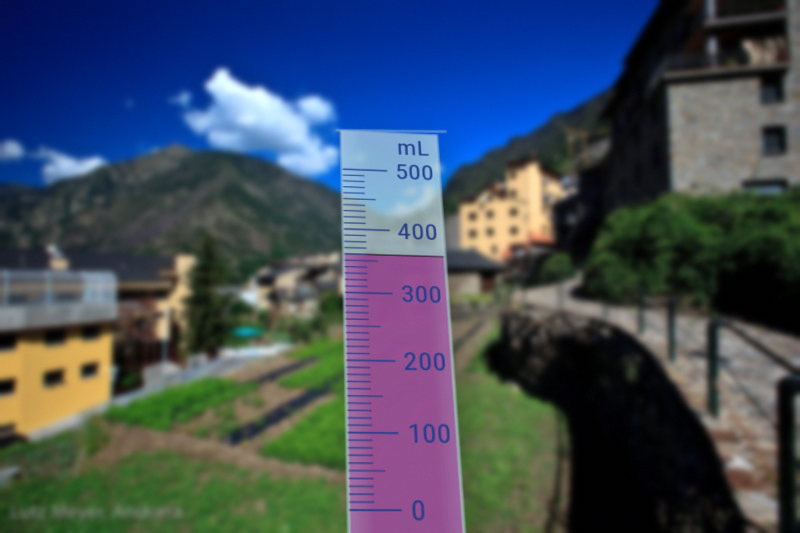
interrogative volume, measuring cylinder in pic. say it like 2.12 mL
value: 360 mL
